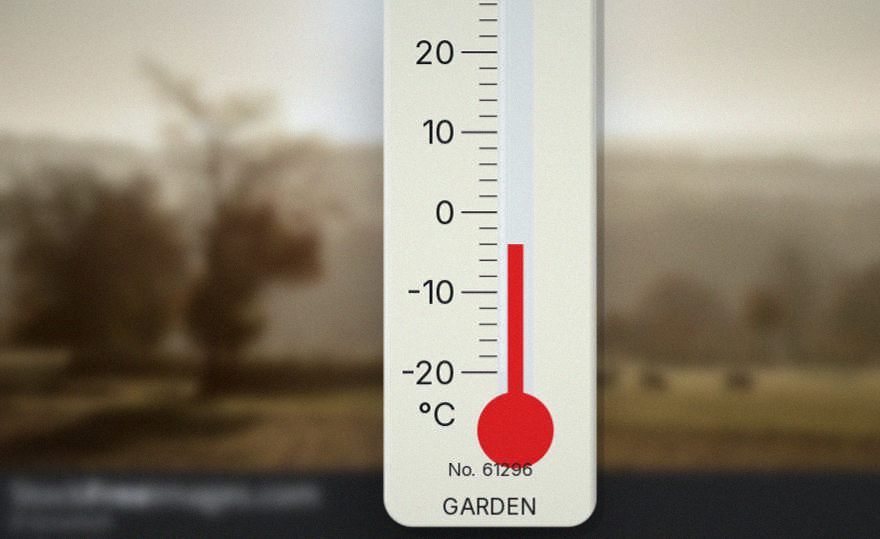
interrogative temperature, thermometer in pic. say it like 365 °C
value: -4 °C
